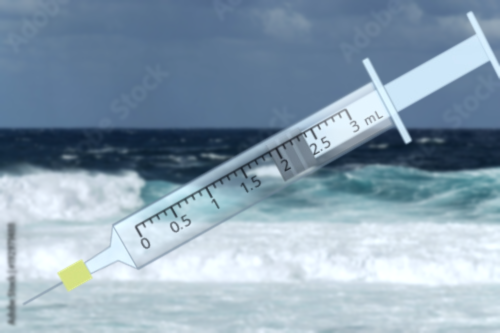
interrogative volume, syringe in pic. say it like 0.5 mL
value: 1.9 mL
